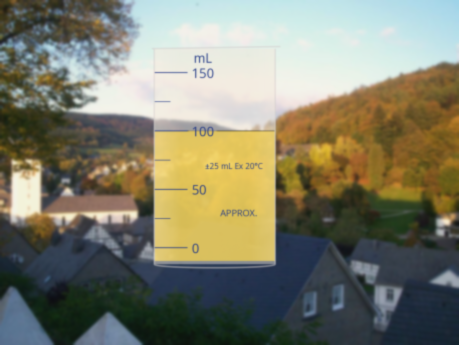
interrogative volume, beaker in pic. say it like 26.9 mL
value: 100 mL
